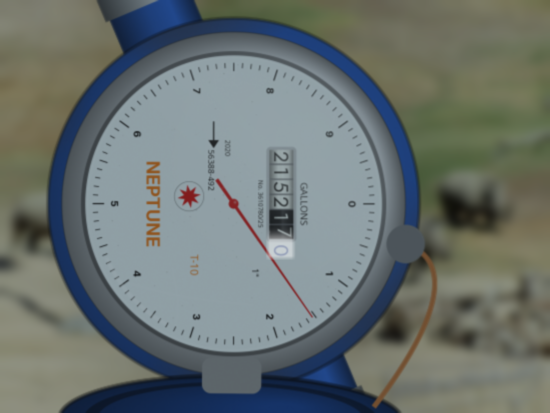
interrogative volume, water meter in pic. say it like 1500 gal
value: 2152171.5 gal
